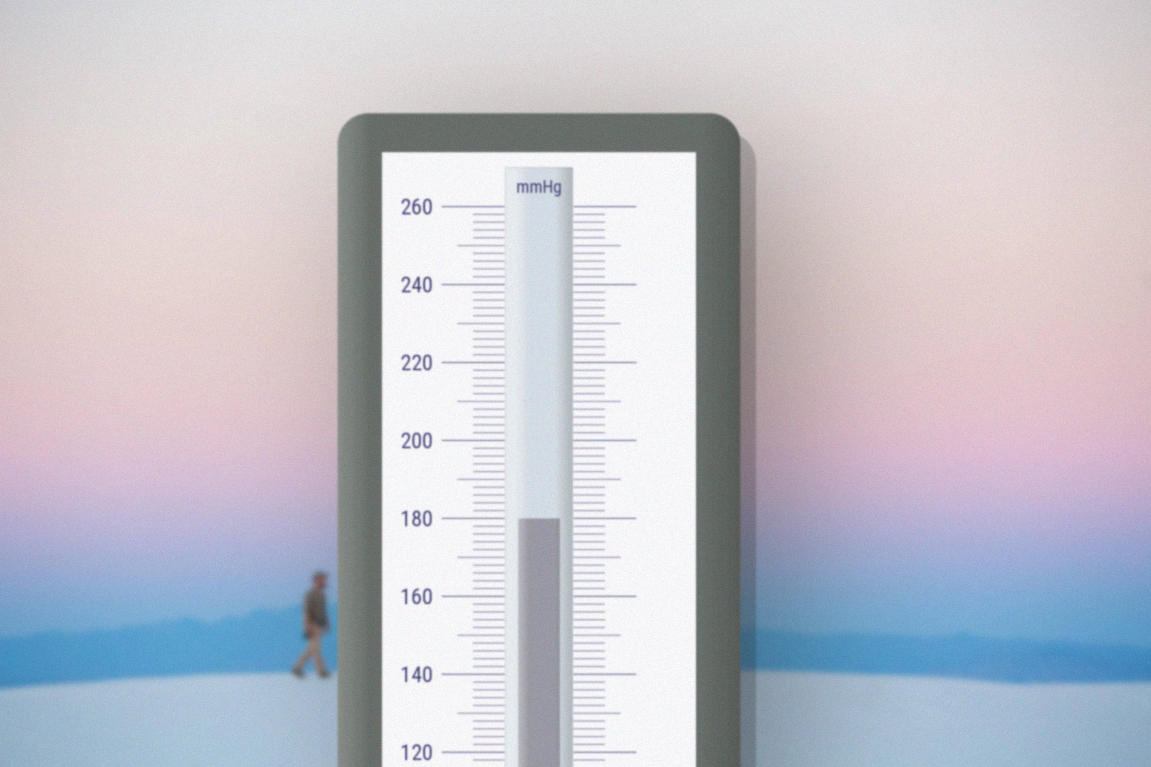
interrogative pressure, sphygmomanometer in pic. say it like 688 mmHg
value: 180 mmHg
